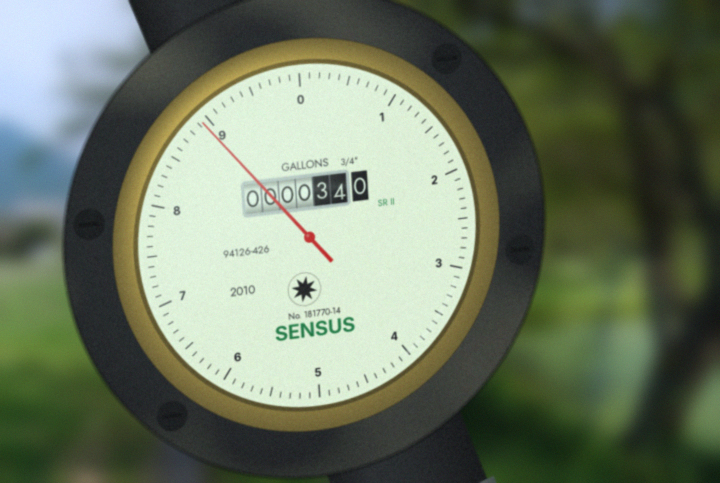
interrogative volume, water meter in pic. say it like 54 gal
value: 338.9 gal
